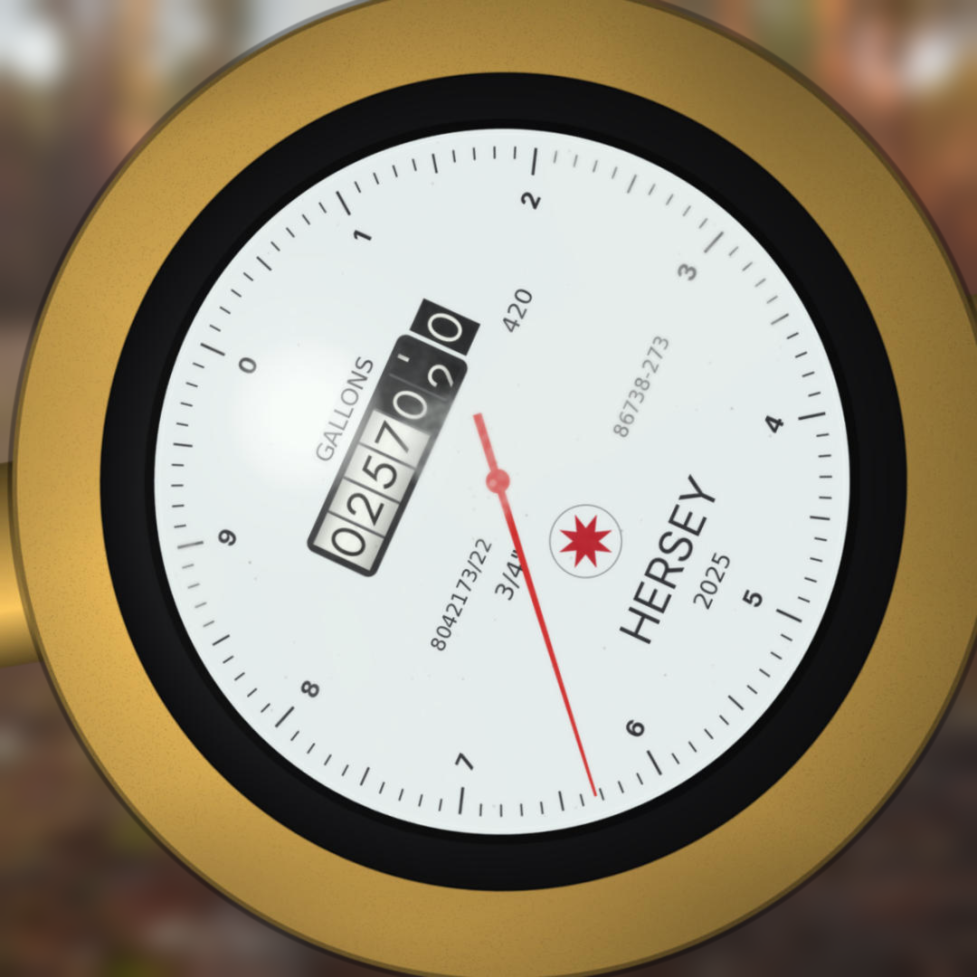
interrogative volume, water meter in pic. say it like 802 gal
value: 257016.3 gal
